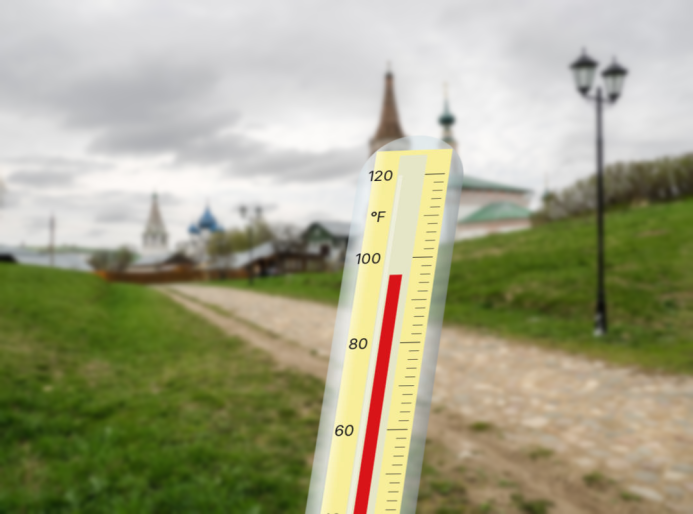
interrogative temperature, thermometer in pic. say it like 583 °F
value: 96 °F
